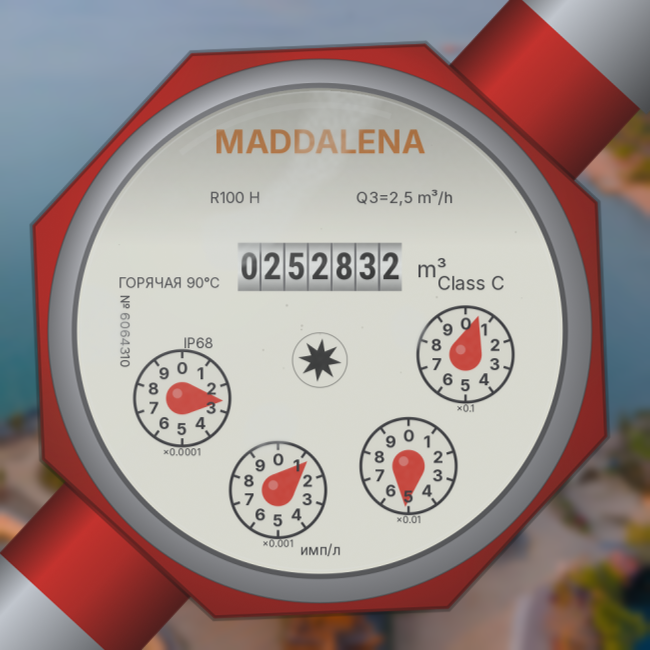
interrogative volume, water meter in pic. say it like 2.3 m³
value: 252832.0512 m³
